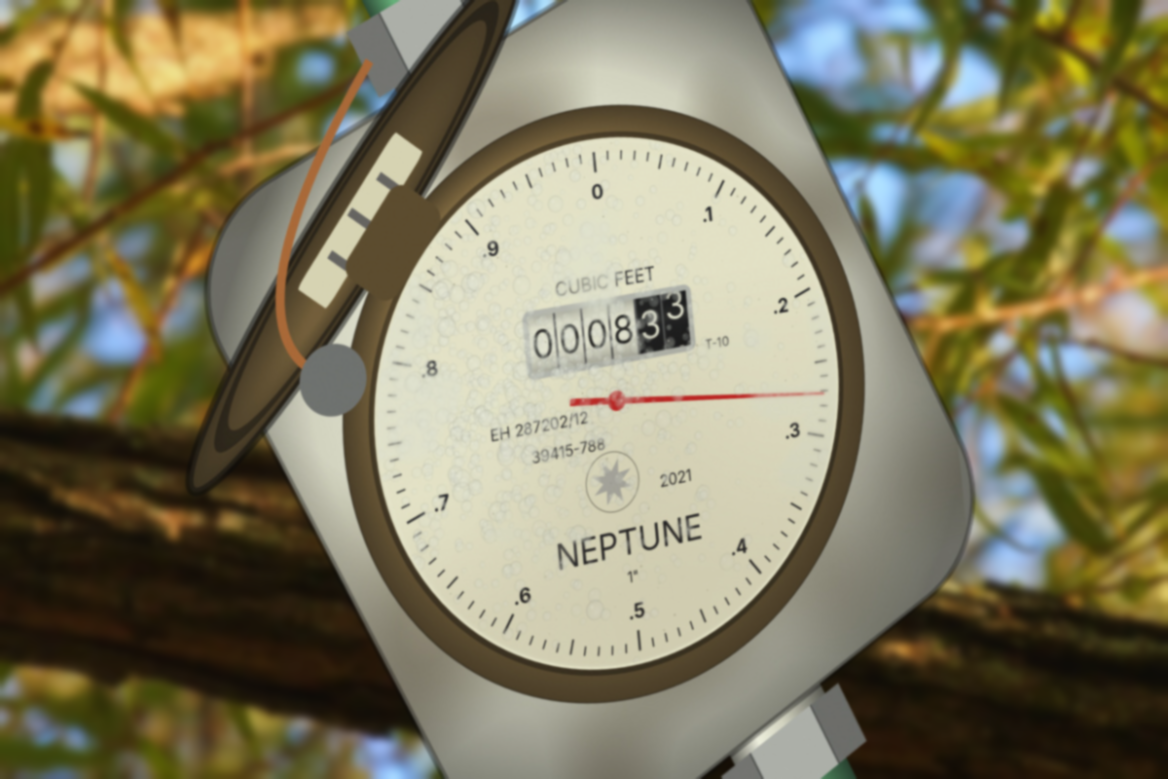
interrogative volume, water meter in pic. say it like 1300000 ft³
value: 833.27 ft³
